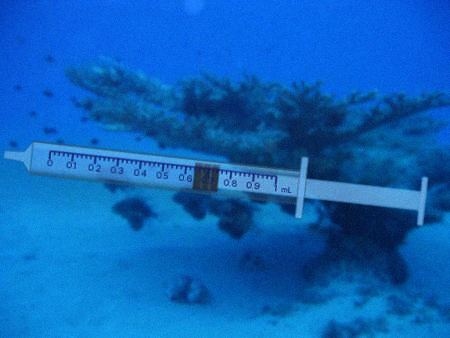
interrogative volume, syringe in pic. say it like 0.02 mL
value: 0.64 mL
